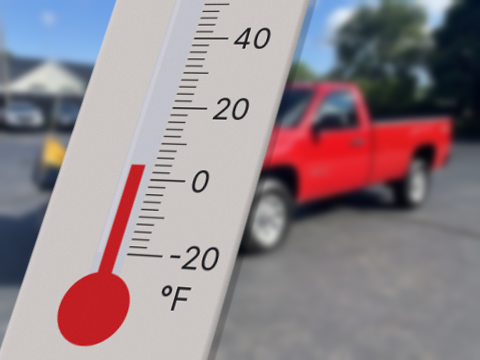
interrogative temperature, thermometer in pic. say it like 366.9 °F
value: 4 °F
